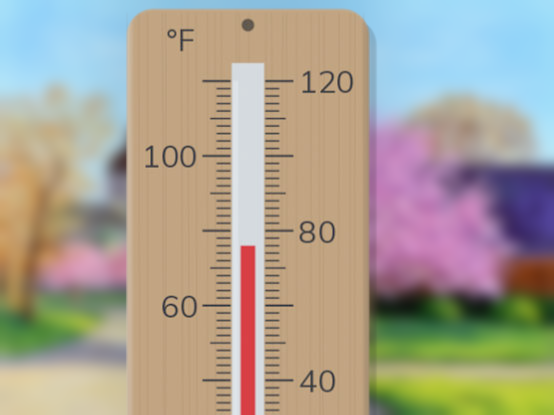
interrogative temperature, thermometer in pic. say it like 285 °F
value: 76 °F
